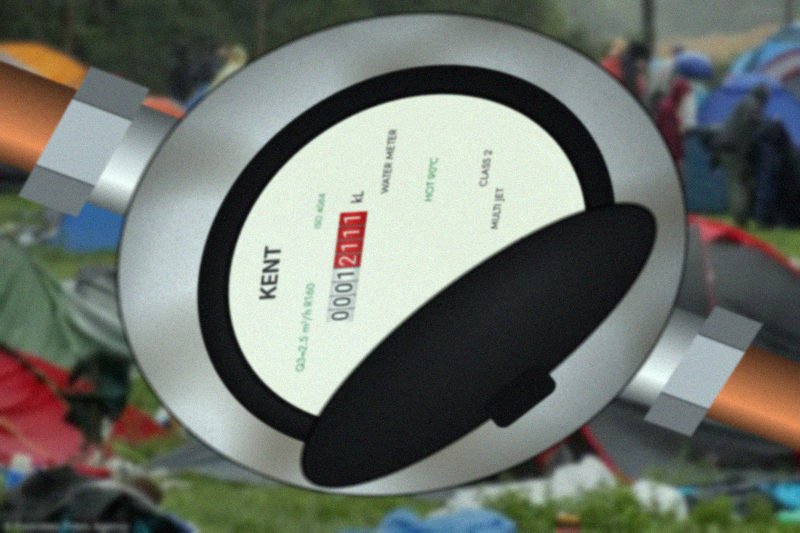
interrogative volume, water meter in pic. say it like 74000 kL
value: 1.2111 kL
